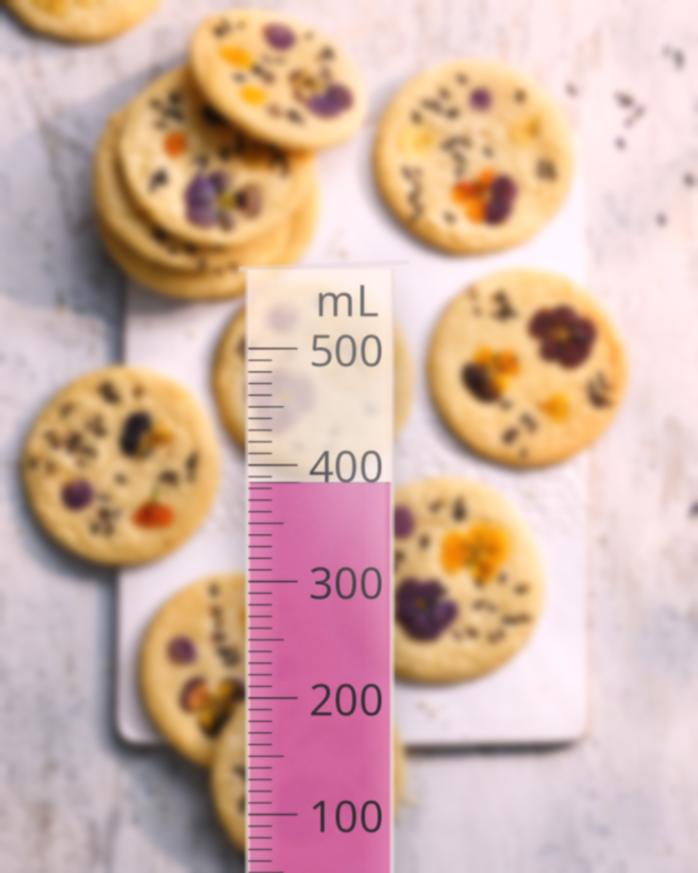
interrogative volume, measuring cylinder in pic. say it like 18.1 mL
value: 385 mL
